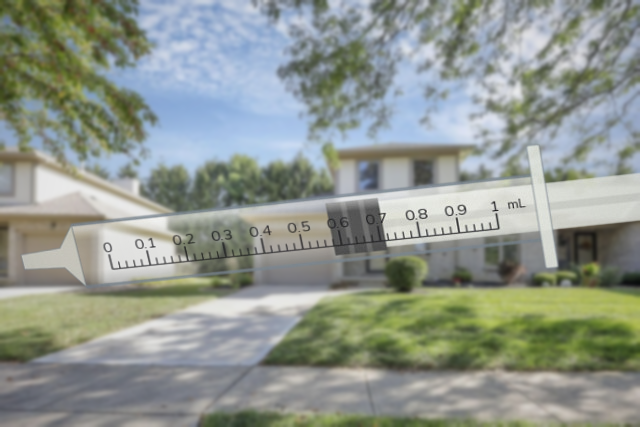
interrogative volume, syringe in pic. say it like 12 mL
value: 0.58 mL
